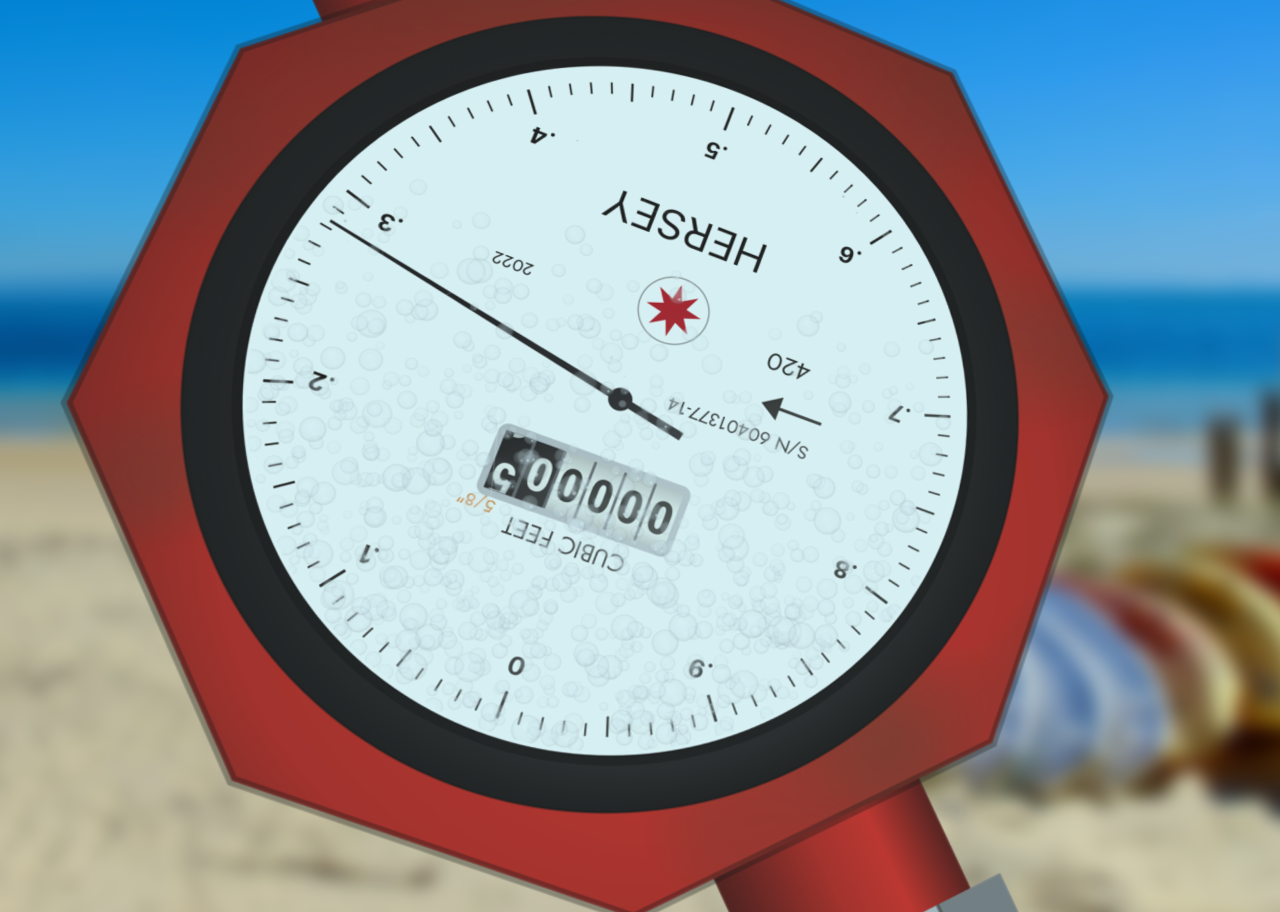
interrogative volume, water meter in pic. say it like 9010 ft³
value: 5.28 ft³
